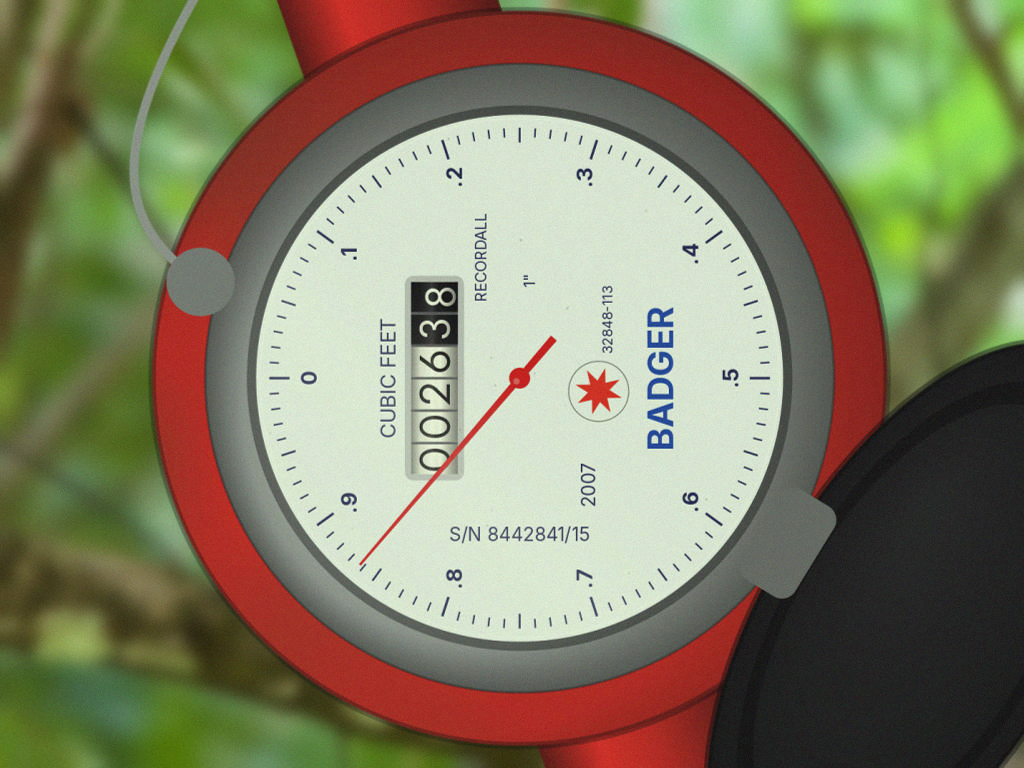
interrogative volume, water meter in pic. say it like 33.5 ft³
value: 2637.86 ft³
